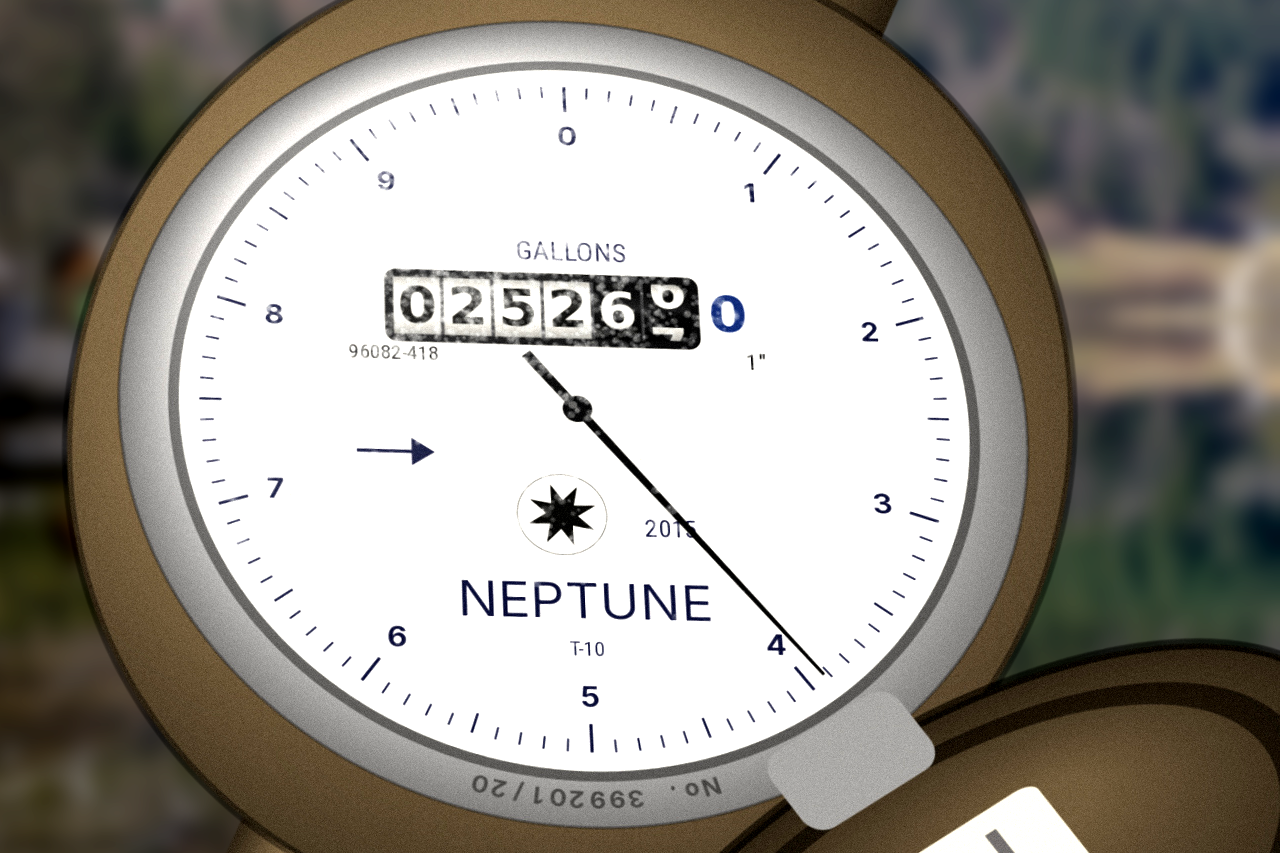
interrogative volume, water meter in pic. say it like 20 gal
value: 252663.9 gal
